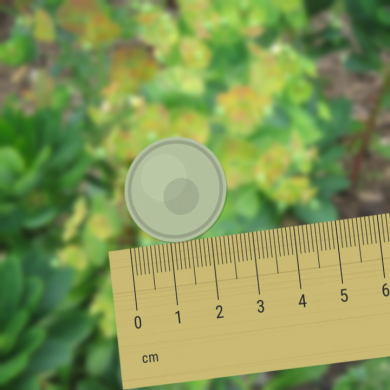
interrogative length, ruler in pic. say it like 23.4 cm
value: 2.5 cm
